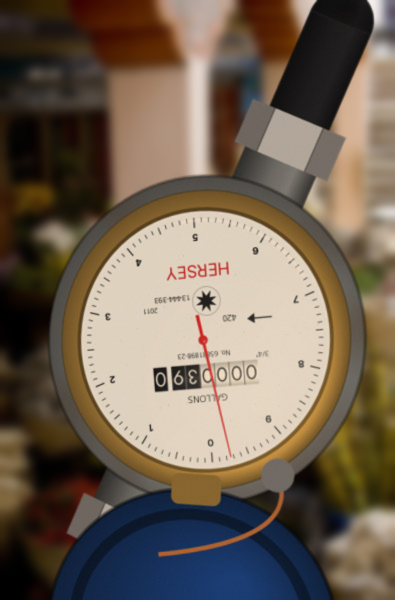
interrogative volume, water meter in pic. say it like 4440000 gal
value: 389.7 gal
